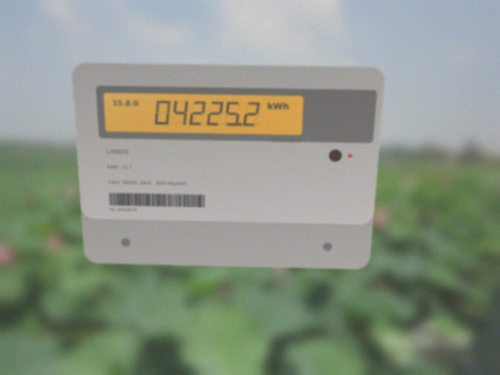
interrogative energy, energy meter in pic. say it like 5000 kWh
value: 4225.2 kWh
